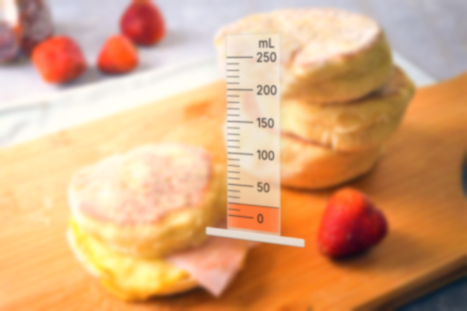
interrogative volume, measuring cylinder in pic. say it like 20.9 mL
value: 20 mL
